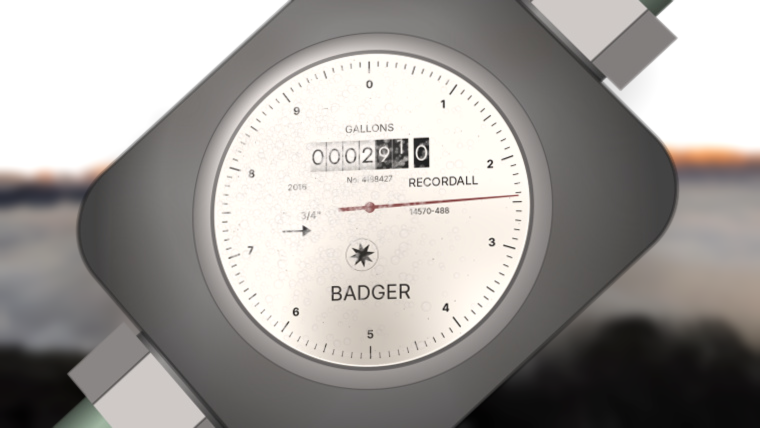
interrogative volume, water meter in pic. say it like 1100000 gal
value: 2912.4 gal
